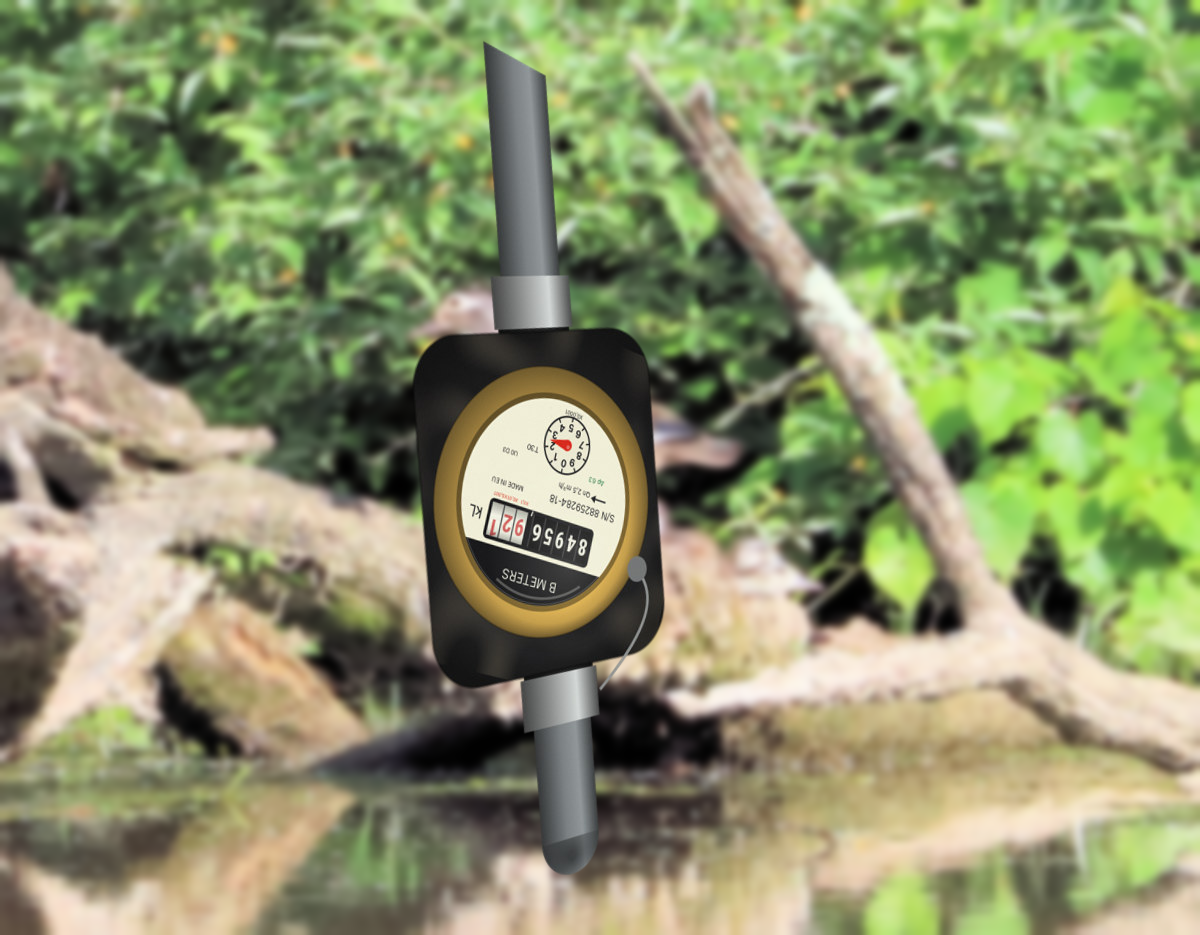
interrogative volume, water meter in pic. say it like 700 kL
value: 84956.9212 kL
